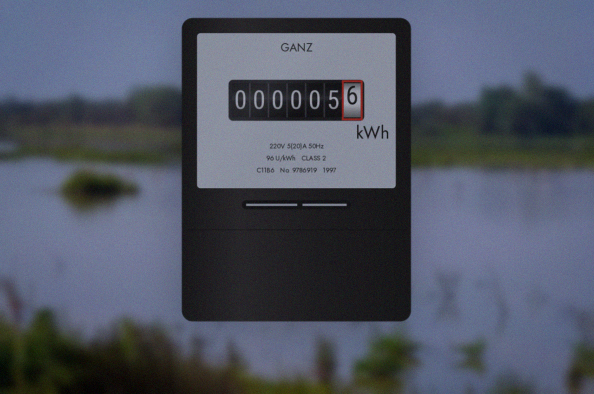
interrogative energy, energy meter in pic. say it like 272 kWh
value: 5.6 kWh
